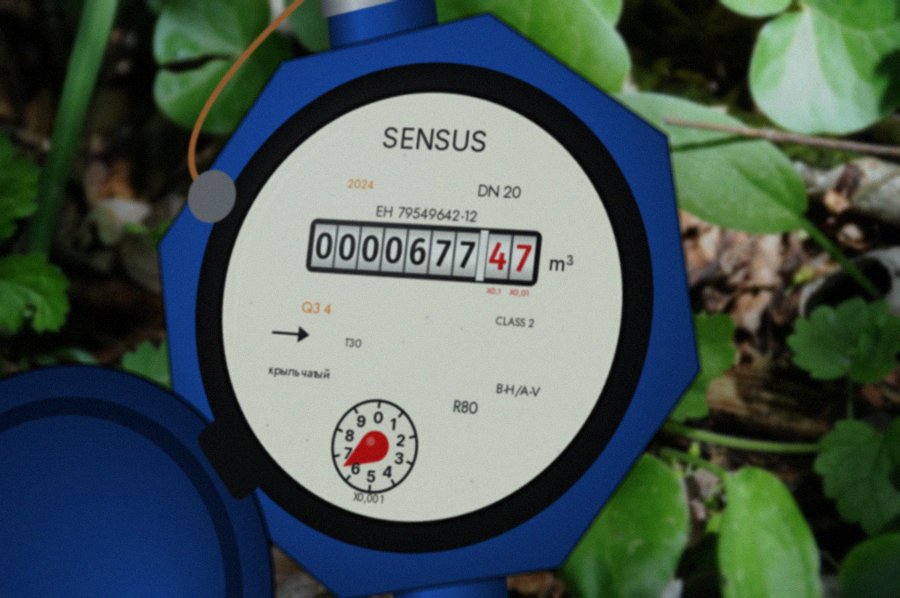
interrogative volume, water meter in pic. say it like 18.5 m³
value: 677.476 m³
